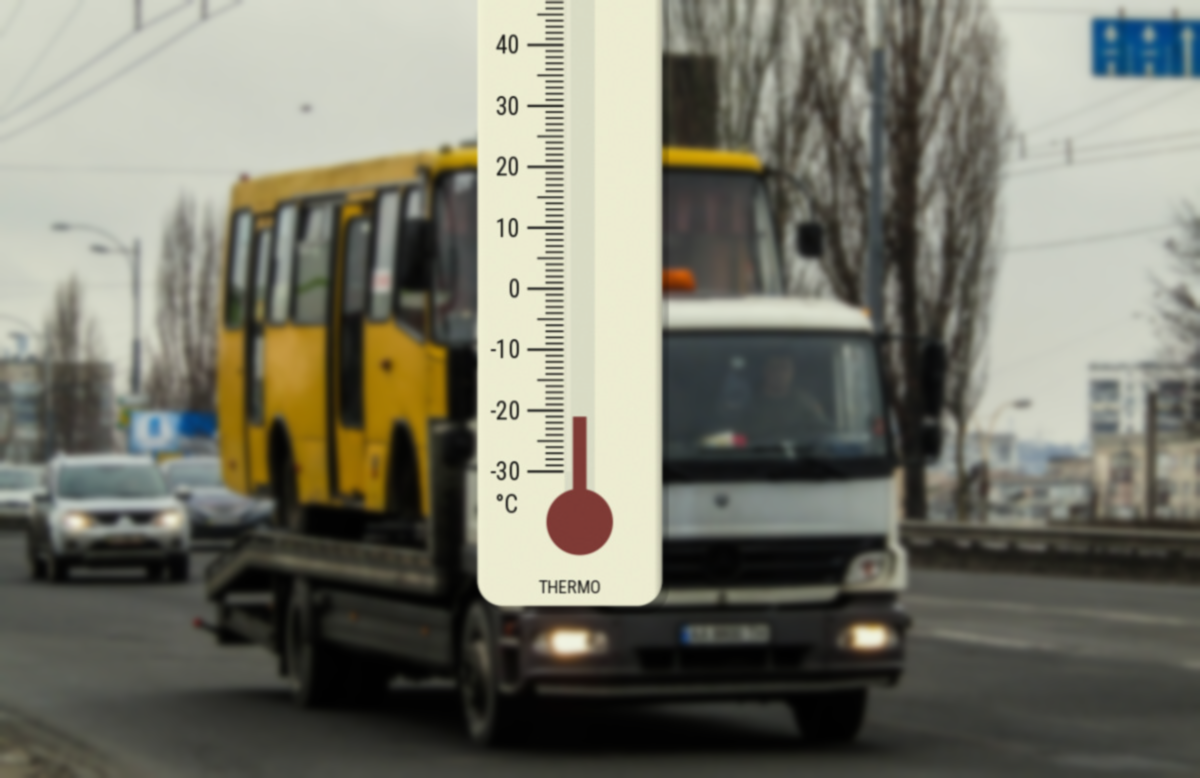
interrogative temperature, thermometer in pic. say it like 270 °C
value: -21 °C
